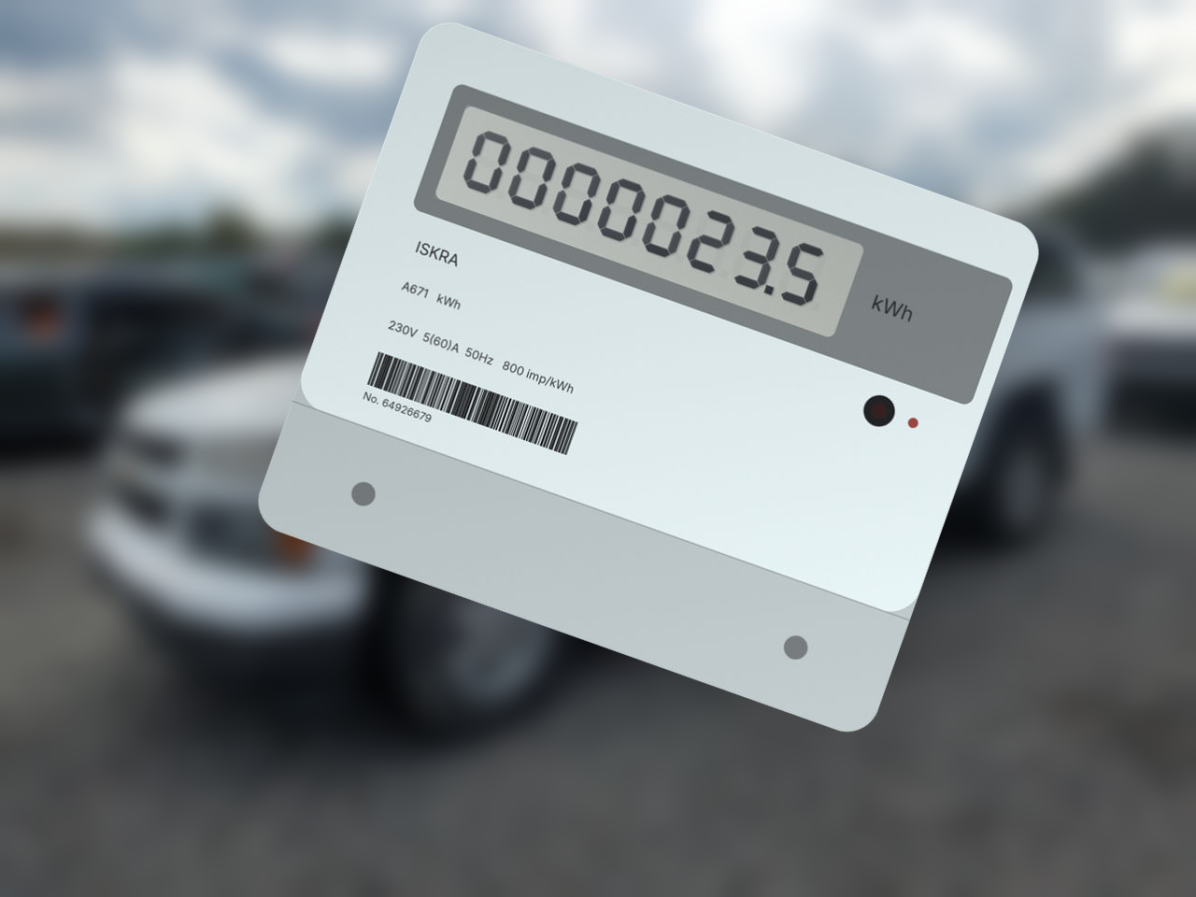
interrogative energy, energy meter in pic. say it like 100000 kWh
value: 23.5 kWh
